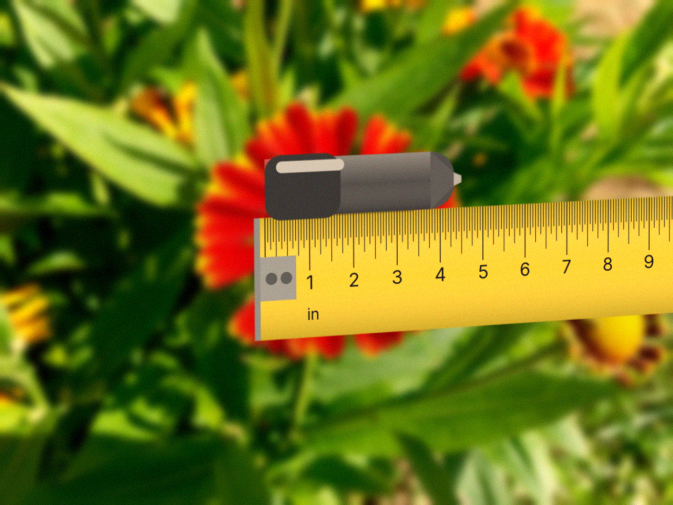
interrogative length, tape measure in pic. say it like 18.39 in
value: 4.5 in
